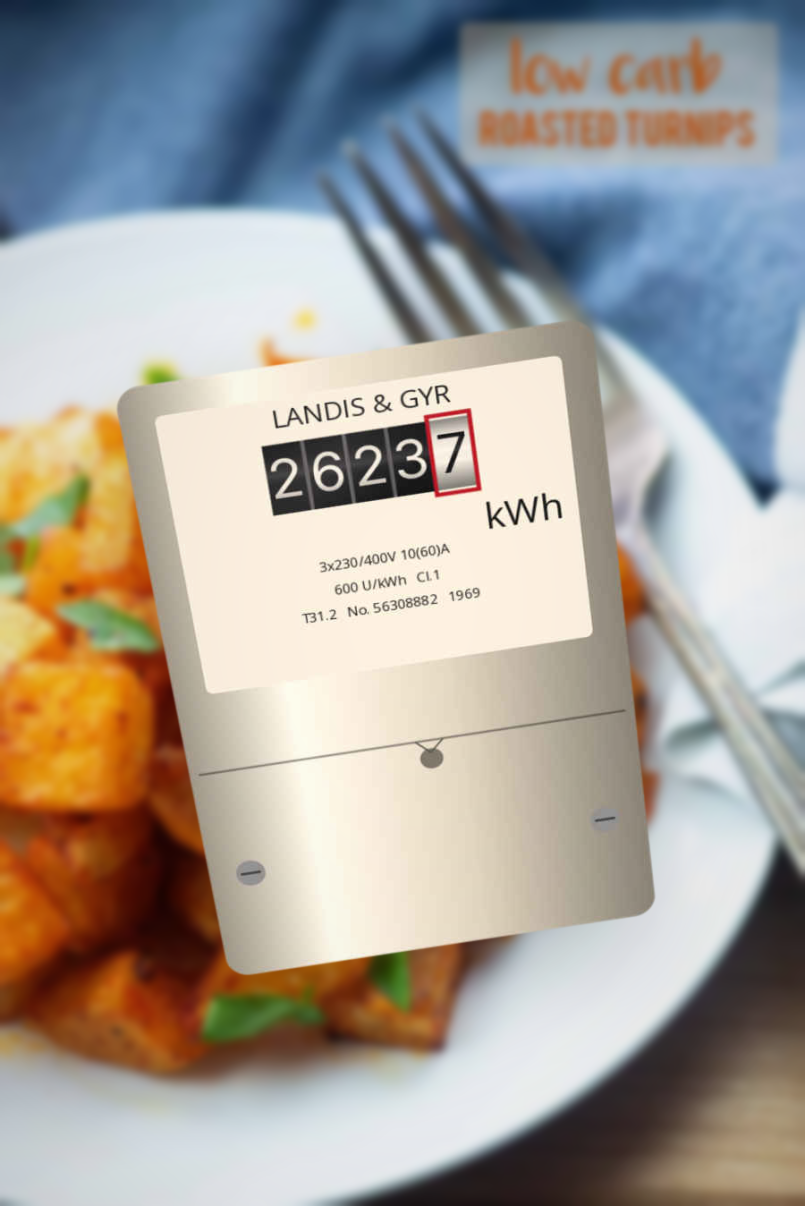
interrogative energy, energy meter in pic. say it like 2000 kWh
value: 2623.7 kWh
